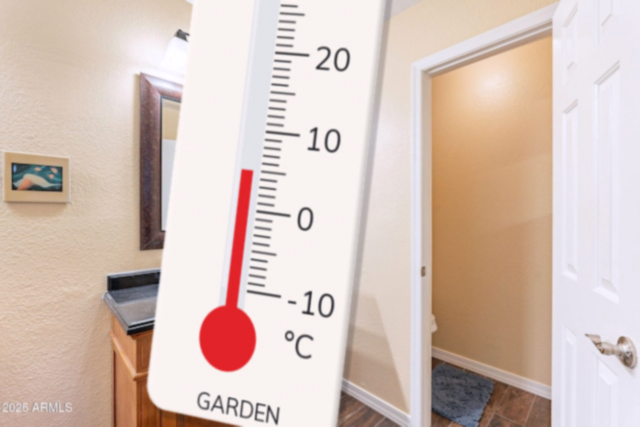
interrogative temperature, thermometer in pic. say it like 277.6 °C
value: 5 °C
